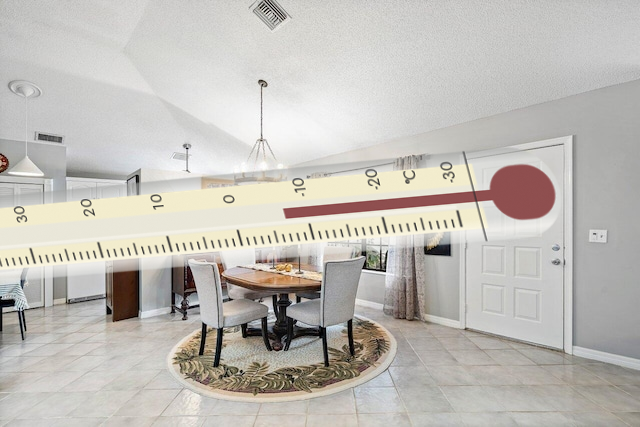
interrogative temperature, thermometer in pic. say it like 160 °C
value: -7 °C
